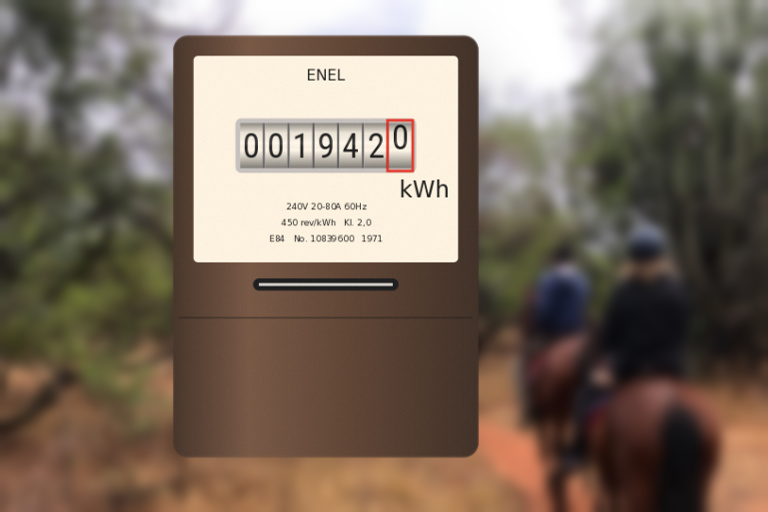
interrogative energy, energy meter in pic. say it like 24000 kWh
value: 1942.0 kWh
